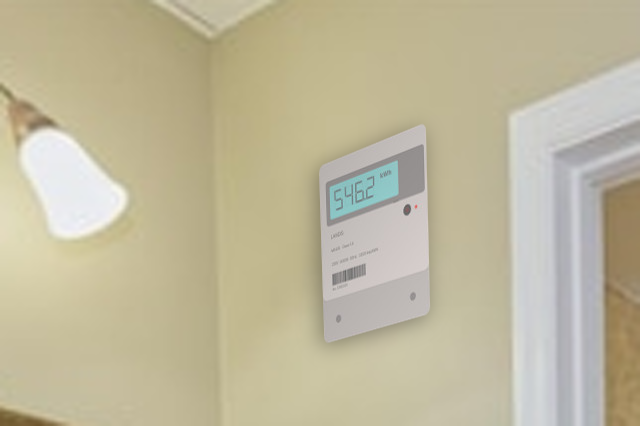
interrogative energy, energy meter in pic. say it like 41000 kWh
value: 546.2 kWh
